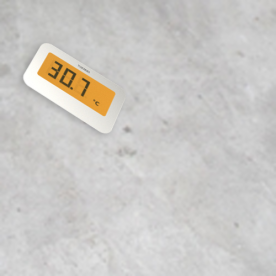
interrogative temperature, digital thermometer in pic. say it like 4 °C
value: 30.7 °C
